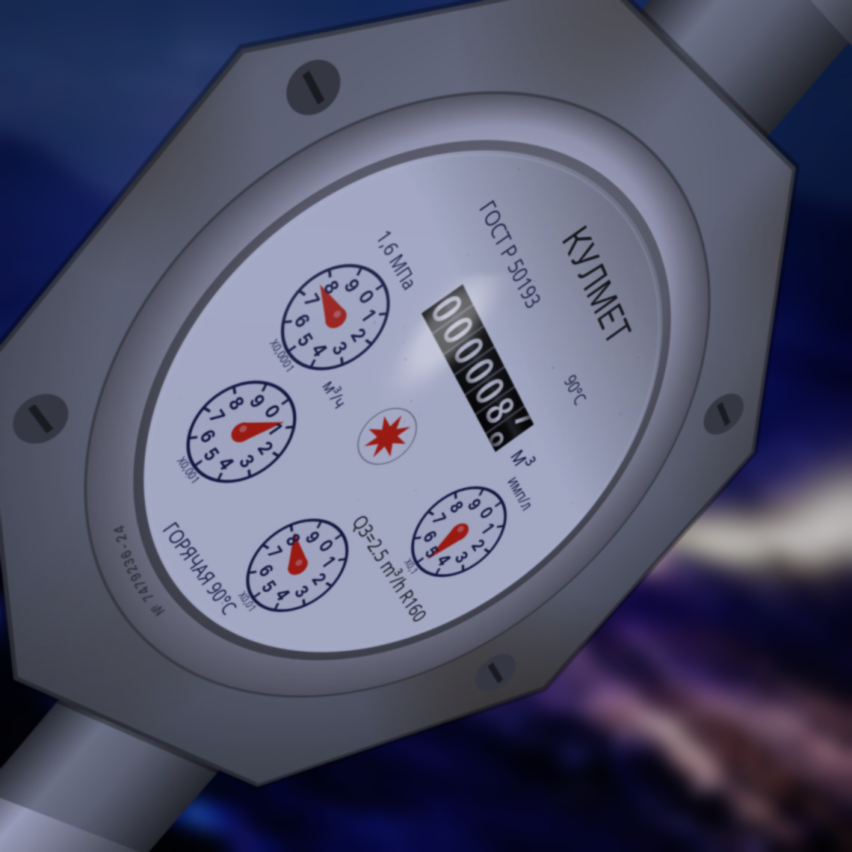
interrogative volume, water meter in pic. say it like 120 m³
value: 87.4807 m³
